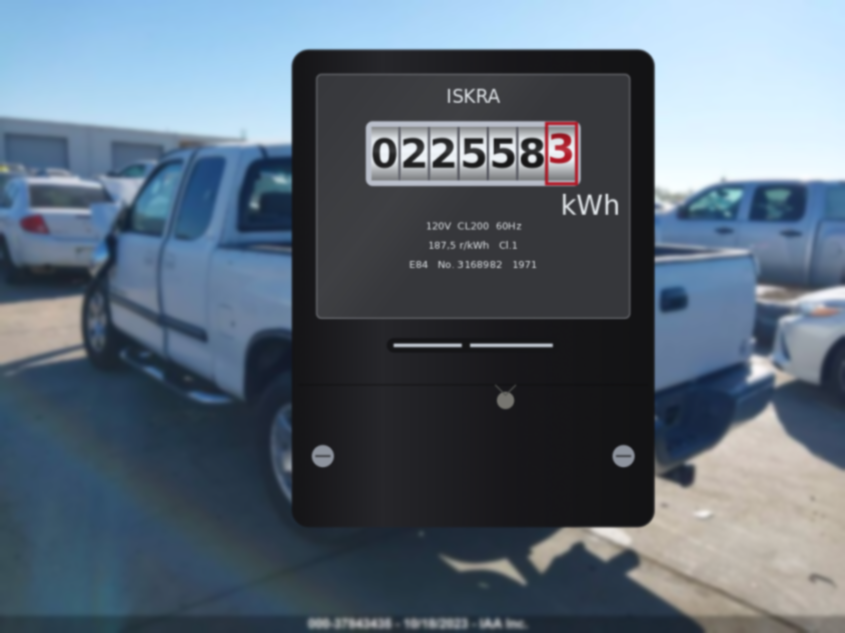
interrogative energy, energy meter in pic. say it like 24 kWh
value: 22558.3 kWh
